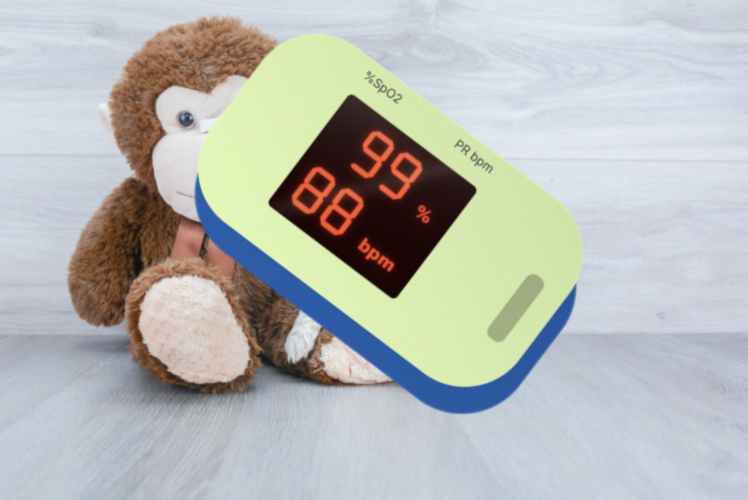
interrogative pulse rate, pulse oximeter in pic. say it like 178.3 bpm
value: 88 bpm
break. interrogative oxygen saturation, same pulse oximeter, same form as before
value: 99 %
